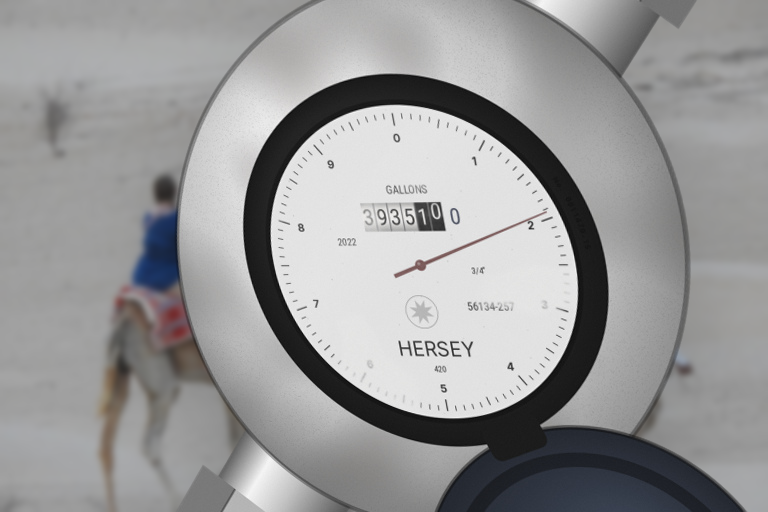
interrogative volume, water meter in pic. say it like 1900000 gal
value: 3935101.9 gal
